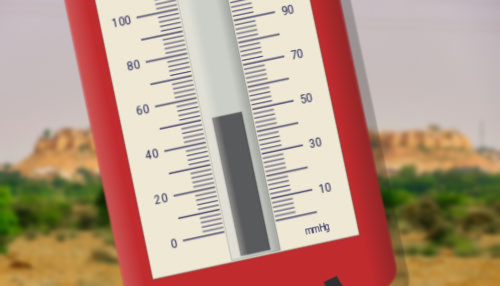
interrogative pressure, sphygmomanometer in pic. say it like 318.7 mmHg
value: 50 mmHg
